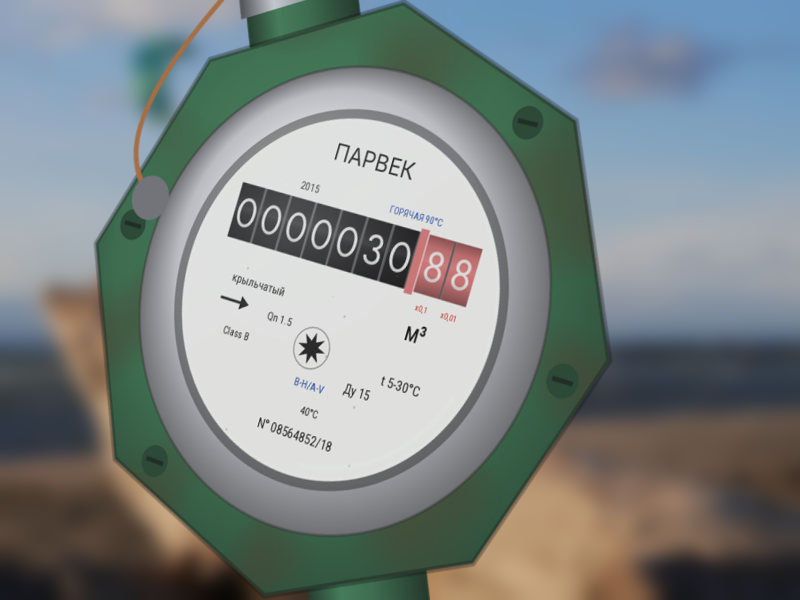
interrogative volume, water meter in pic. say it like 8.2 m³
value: 30.88 m³
